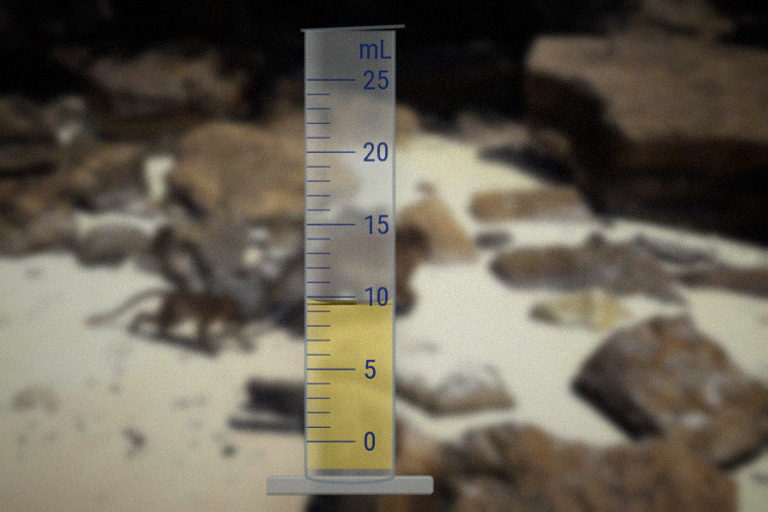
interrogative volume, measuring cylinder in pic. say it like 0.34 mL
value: 9.5 mL
